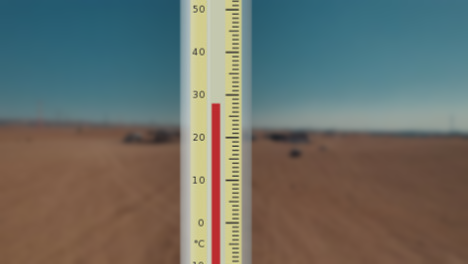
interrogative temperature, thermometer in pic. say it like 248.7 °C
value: 28 °C
